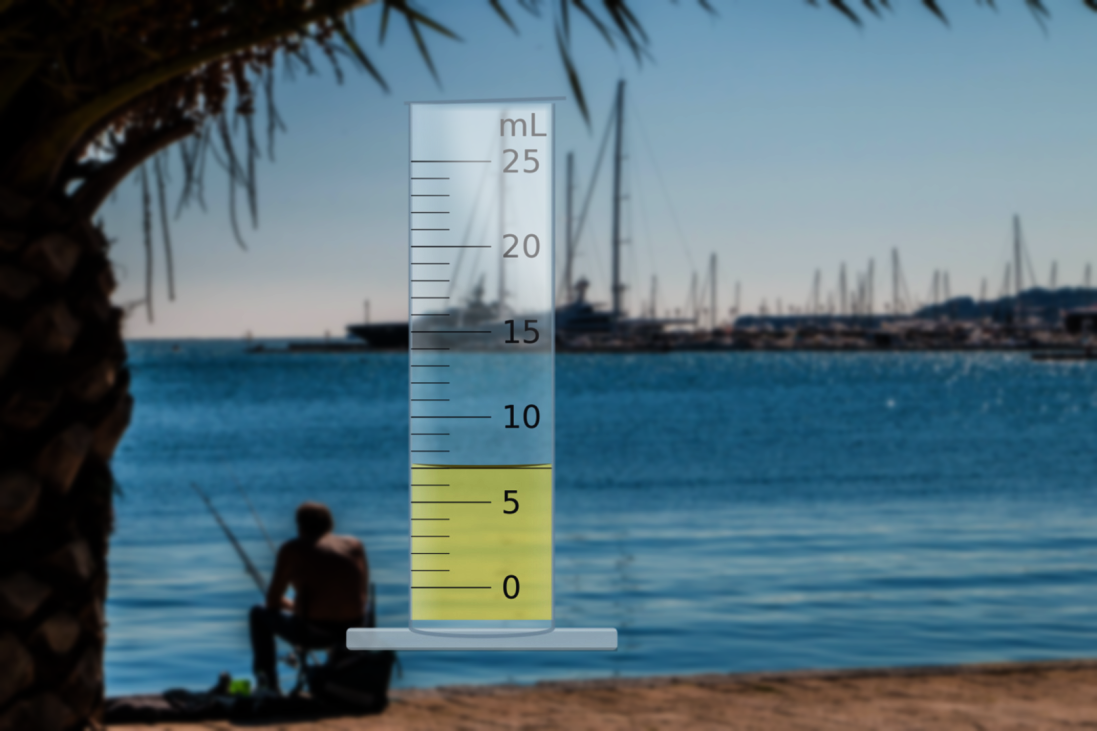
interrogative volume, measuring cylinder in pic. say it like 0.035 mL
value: 7 mL
